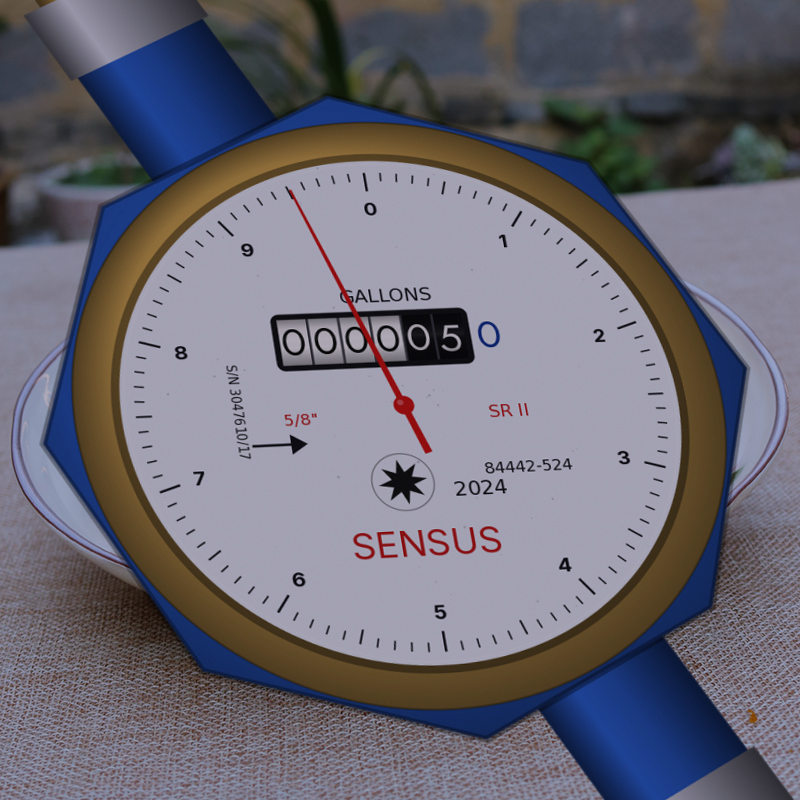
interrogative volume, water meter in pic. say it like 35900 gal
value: 49.5 gal
